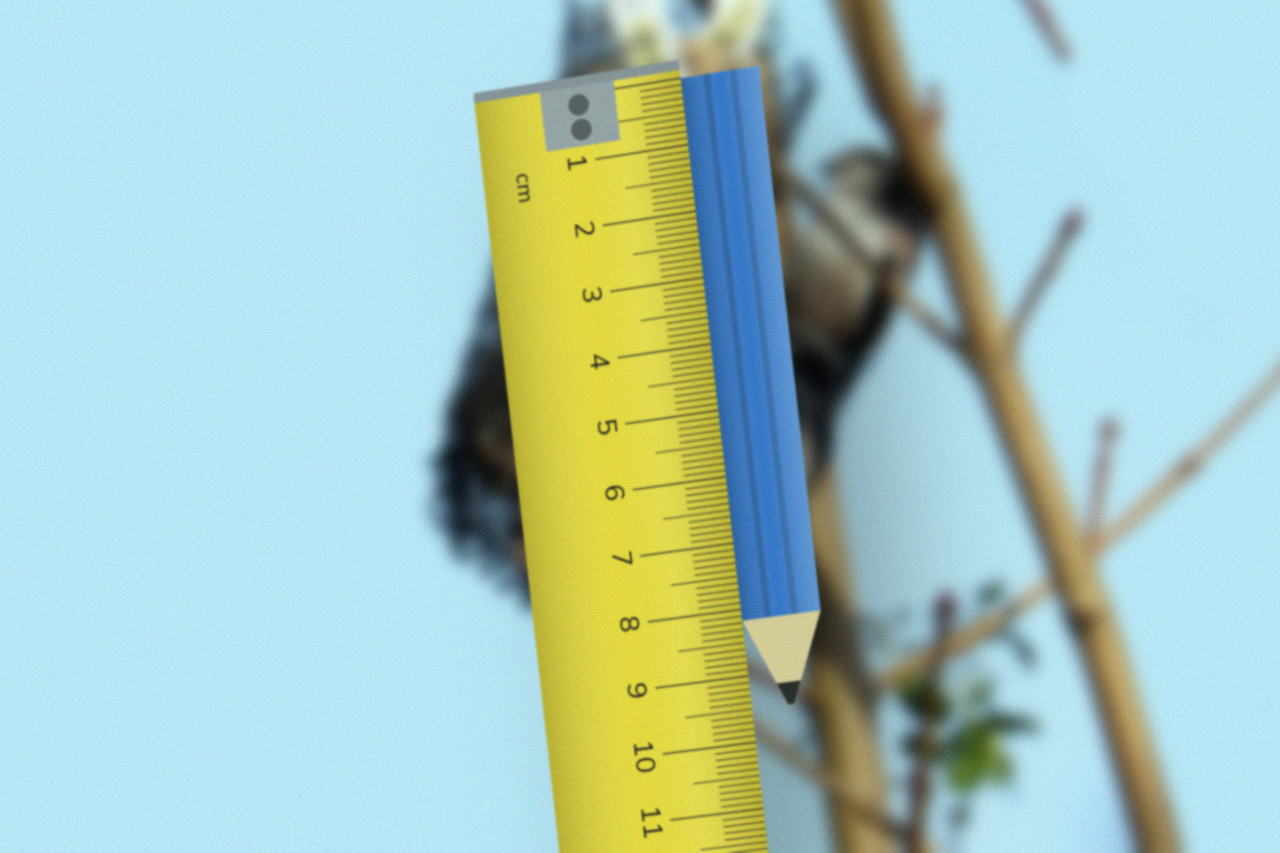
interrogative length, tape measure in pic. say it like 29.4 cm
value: 9.5 cm
